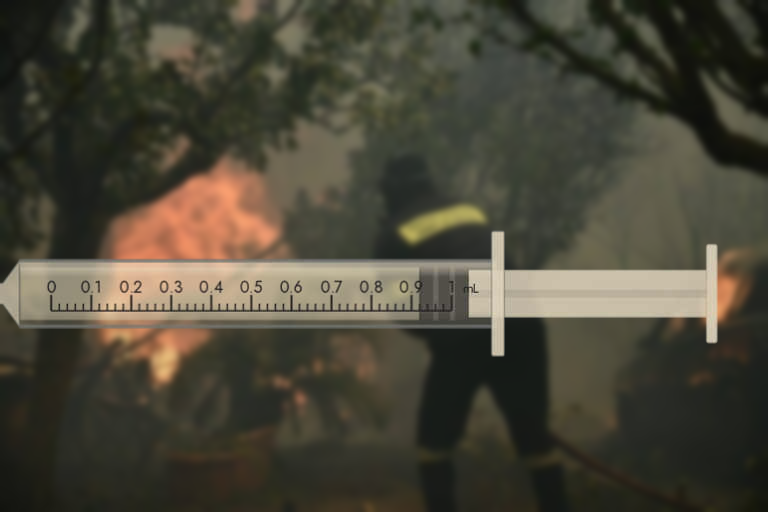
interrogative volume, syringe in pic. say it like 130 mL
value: 0.92 mL
